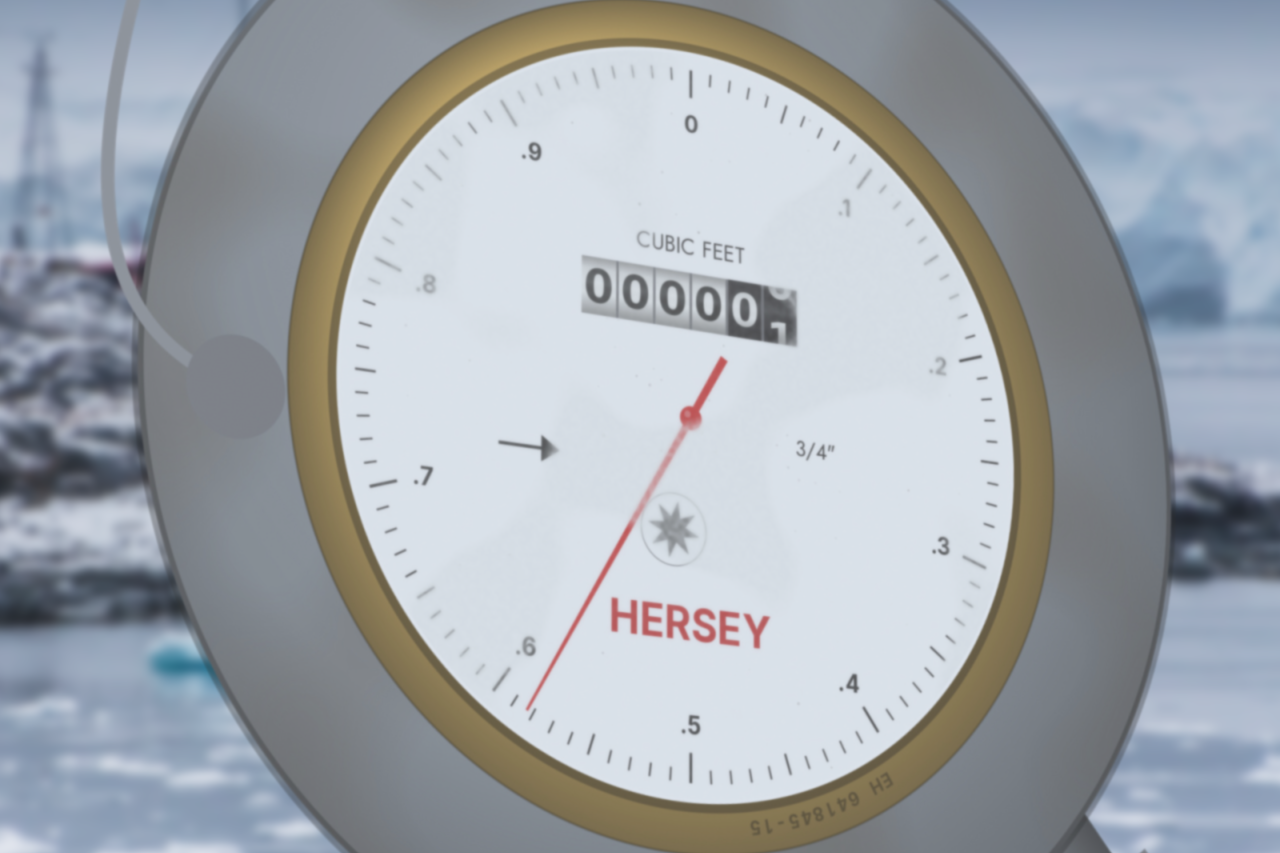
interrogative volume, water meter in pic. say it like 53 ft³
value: 0.58 ft³
